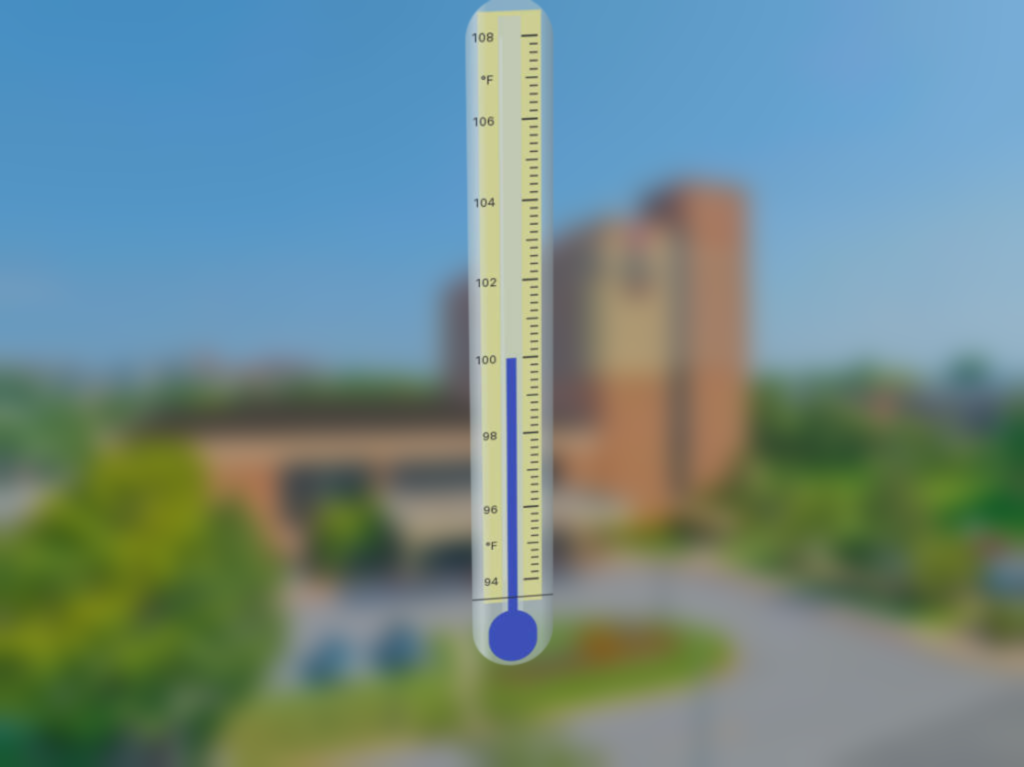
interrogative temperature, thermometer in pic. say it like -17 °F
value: 100 °F
